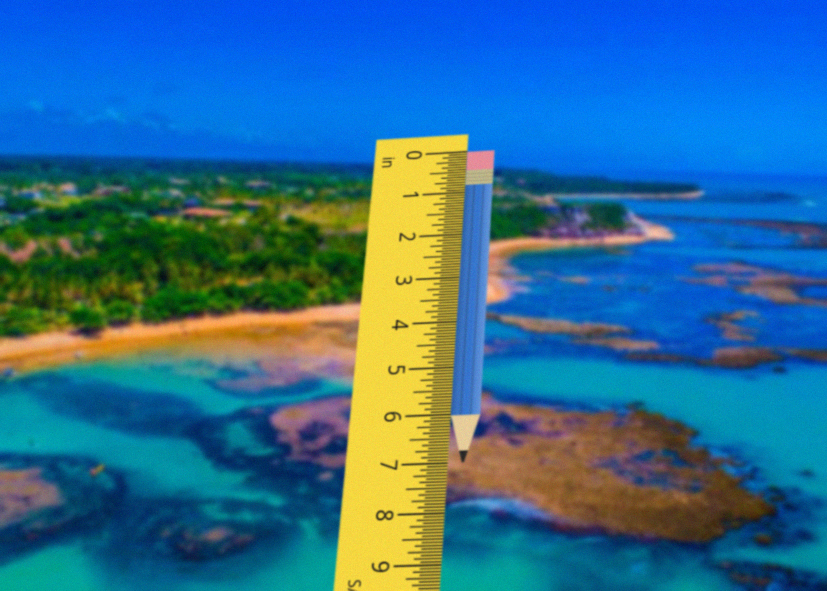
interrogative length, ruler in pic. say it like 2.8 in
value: 7 in
